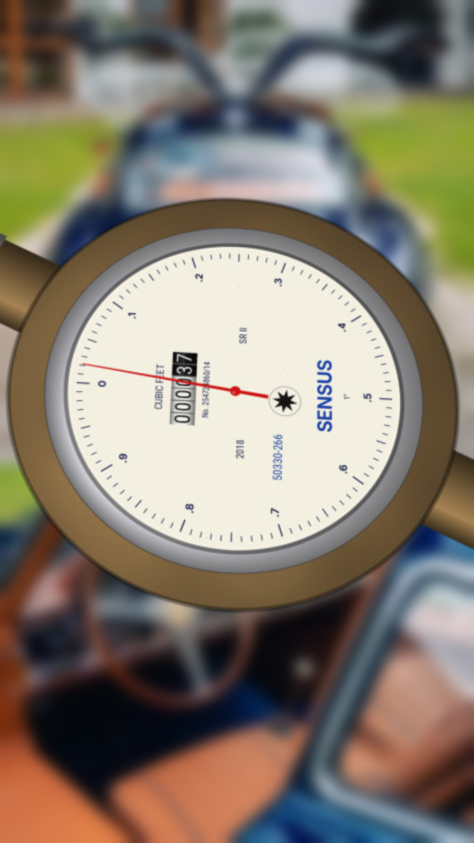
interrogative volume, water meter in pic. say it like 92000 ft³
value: 37.02 ft³
